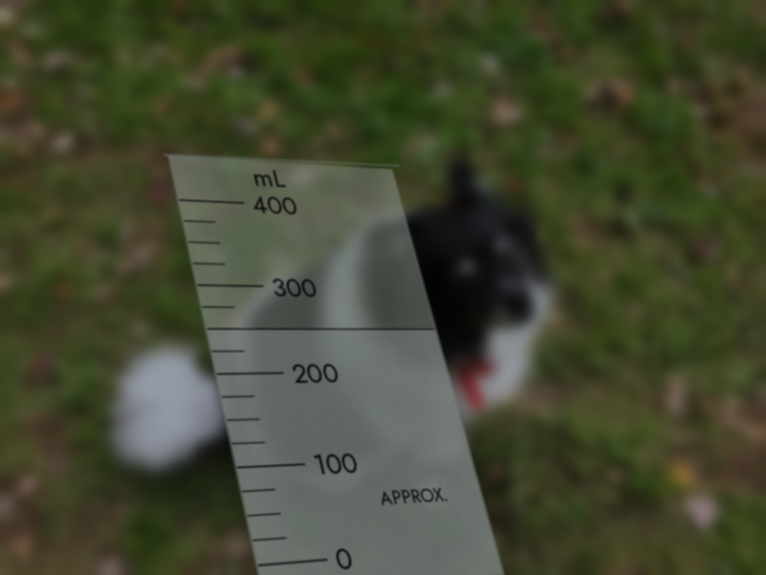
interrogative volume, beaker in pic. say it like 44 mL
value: 250 mL
